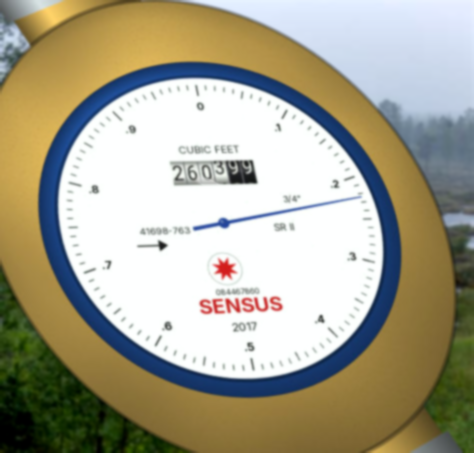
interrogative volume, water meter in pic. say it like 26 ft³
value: 260399.22 ft³
